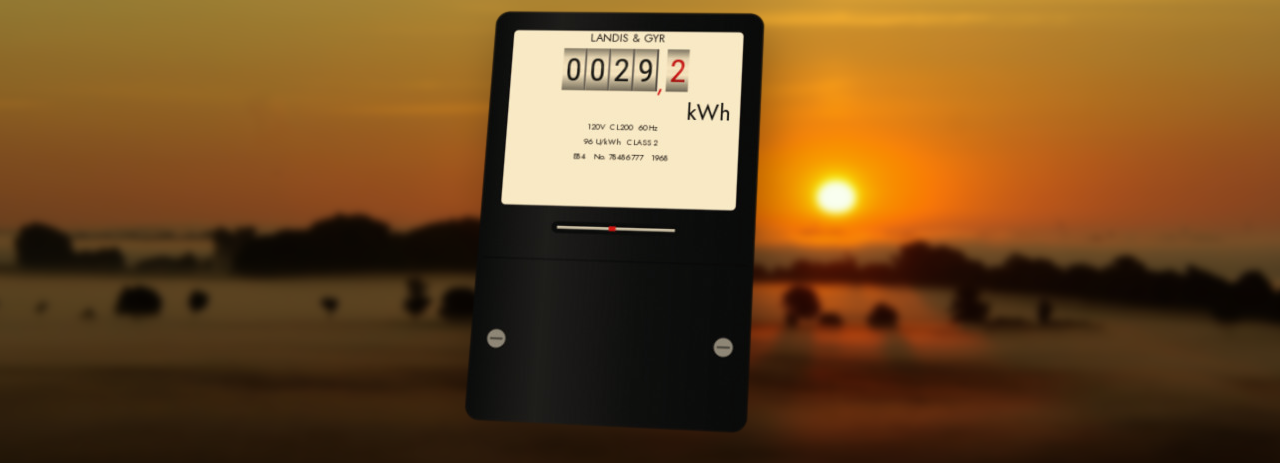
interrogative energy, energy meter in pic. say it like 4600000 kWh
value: 29.2 kWh
